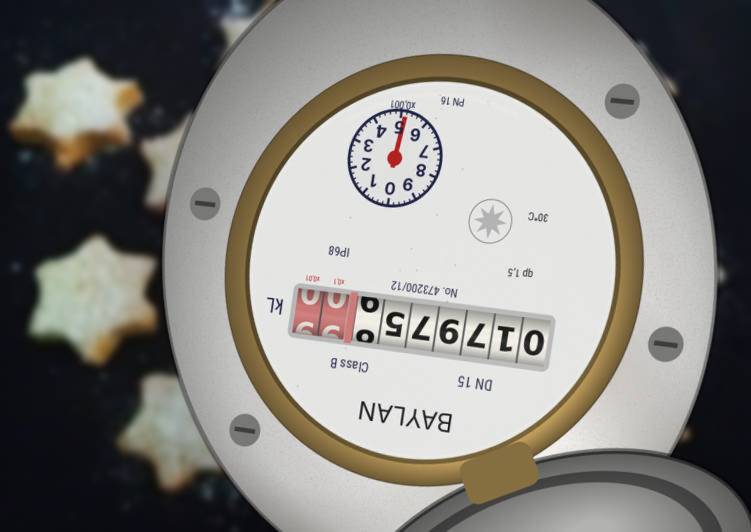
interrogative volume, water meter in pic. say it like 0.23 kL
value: 179758.995 kL
